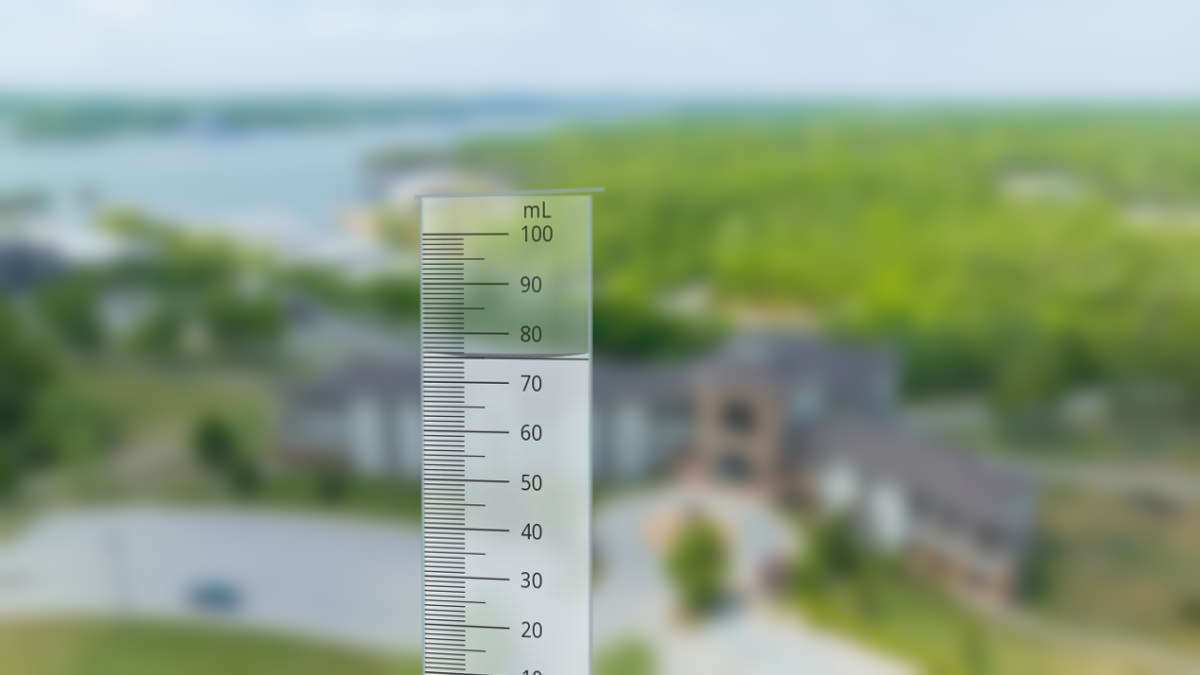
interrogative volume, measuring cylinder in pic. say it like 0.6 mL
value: 75 mL
